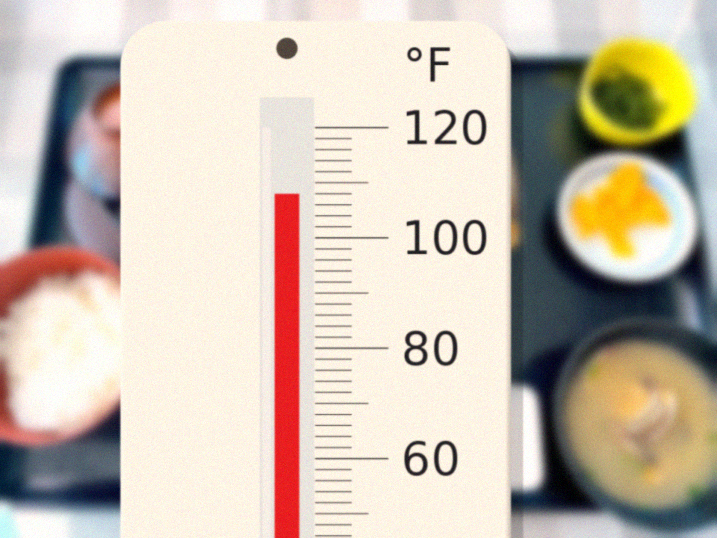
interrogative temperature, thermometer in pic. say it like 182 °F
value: 108 °F
